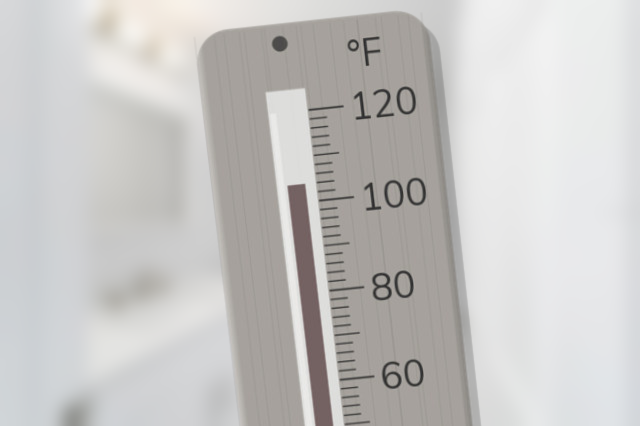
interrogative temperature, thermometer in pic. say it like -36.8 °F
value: 104 °F
